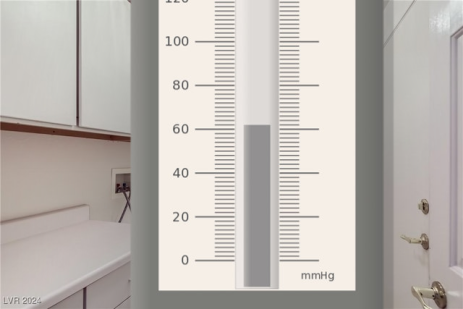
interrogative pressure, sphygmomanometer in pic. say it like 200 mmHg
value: 62 mmHg
